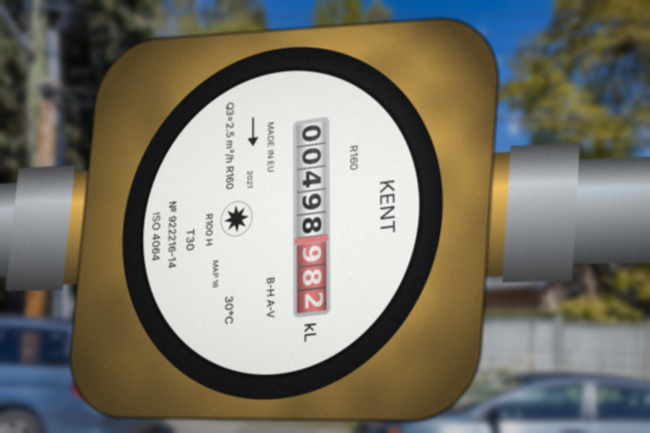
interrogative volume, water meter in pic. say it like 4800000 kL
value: 498.982 kL
